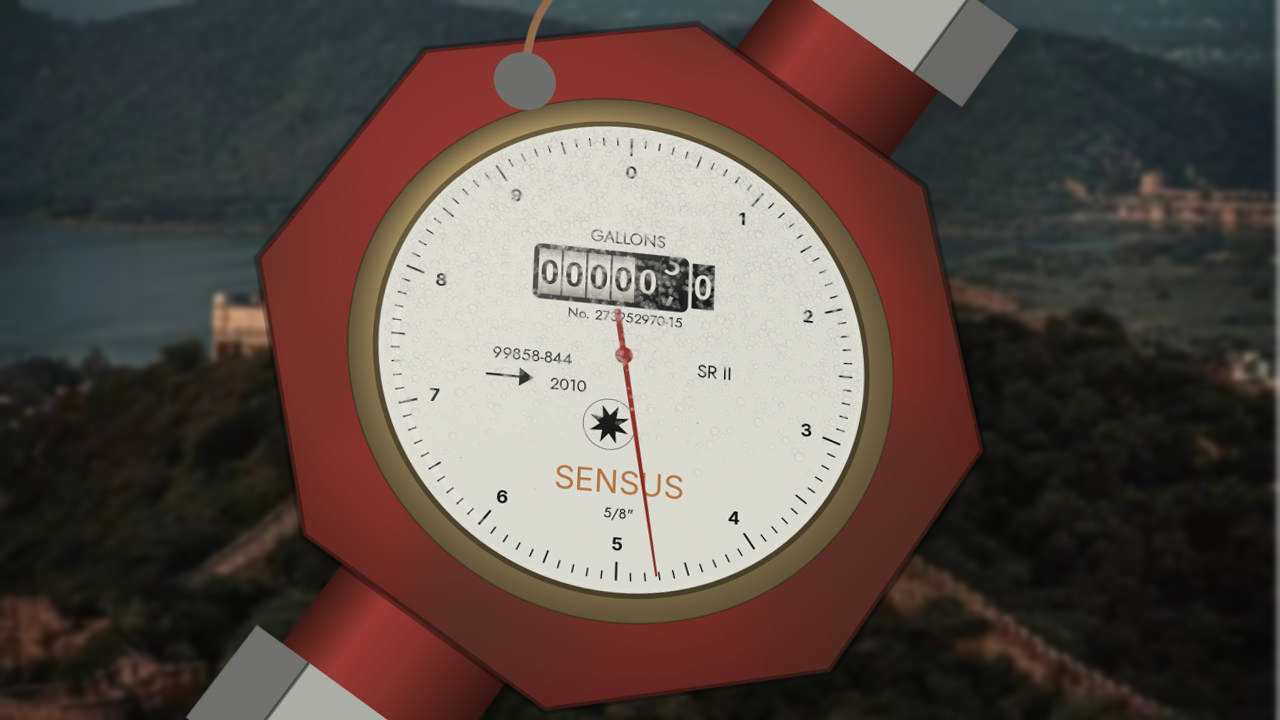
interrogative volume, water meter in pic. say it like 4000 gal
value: 34.7 gal
